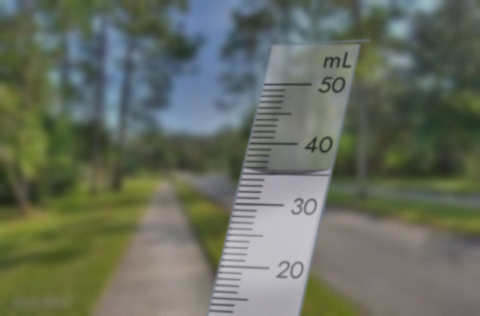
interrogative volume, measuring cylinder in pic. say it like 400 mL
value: 35 mL
